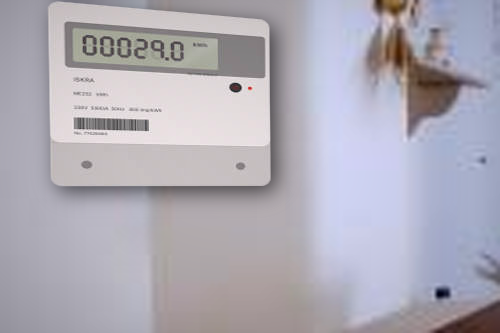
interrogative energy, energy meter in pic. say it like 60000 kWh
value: 29.0 kWh
